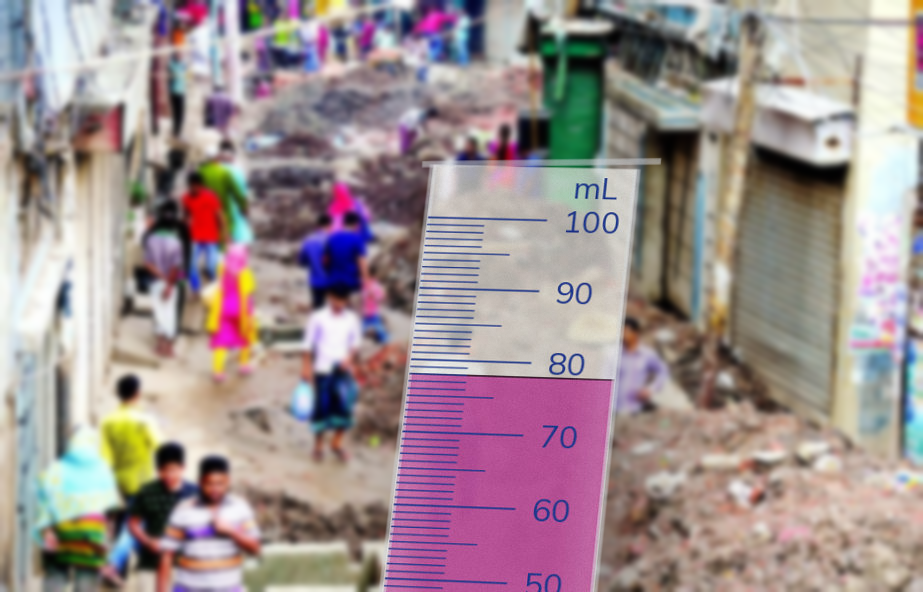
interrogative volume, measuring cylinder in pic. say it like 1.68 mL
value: 78 mL
